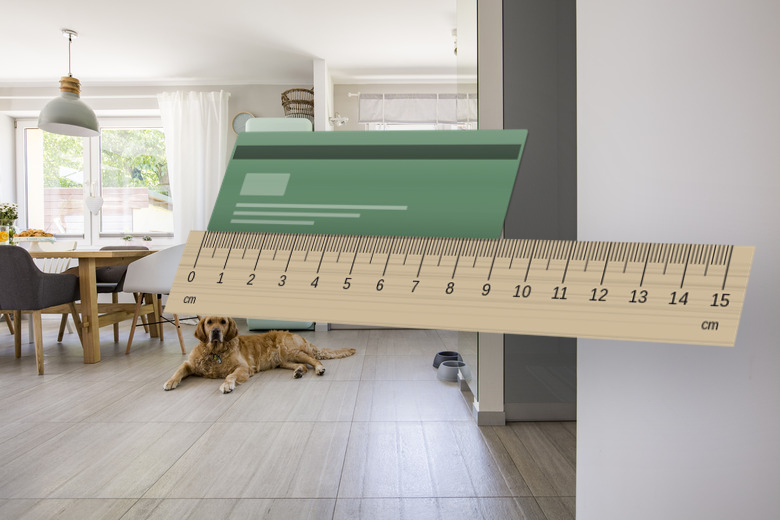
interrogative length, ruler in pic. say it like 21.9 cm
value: 9 cm
